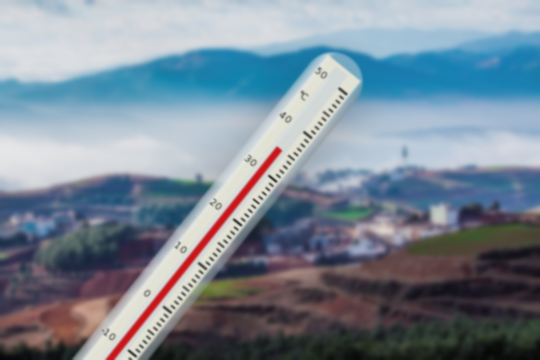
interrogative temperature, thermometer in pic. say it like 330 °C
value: 35 °C
